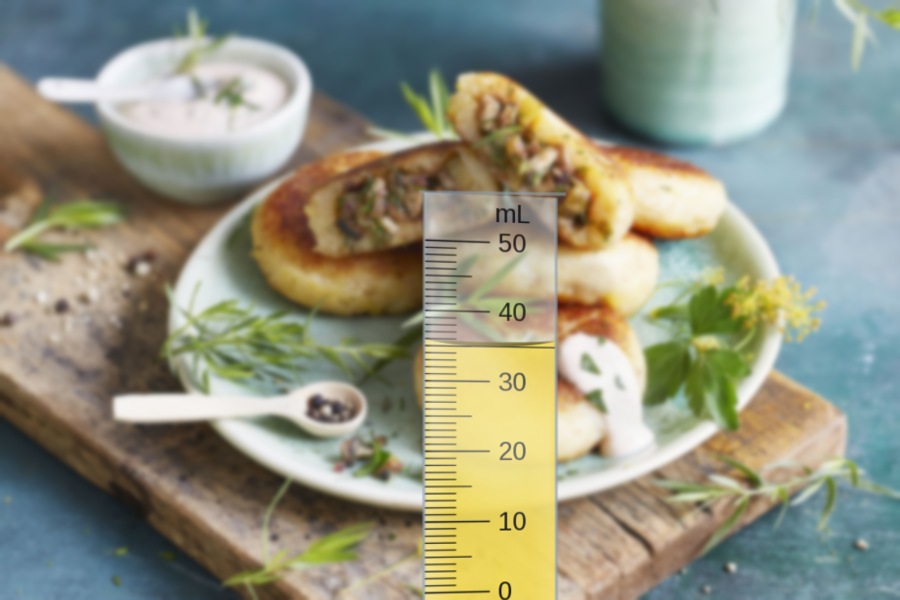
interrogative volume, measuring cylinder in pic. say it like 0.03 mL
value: 35 mL
